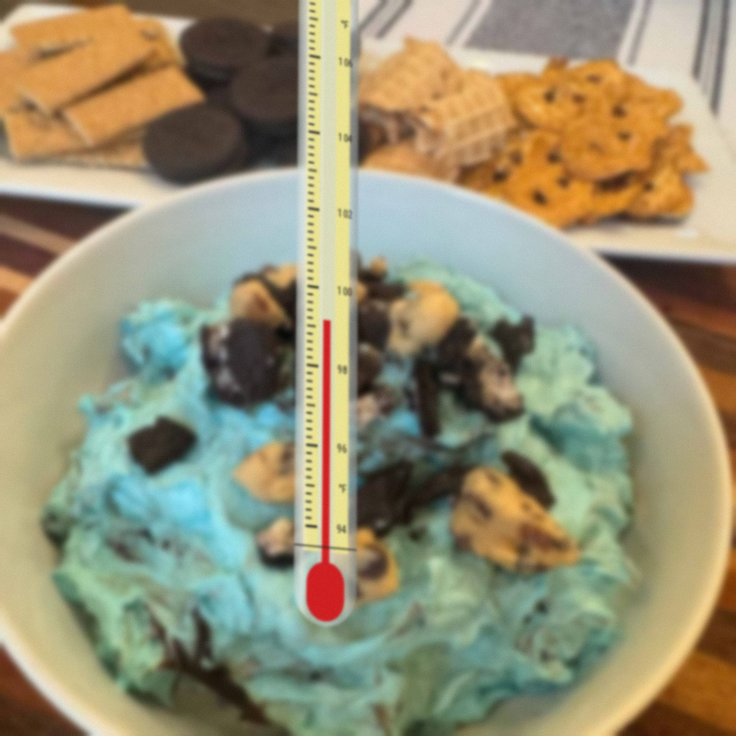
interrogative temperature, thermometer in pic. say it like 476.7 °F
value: 99.2 °F
